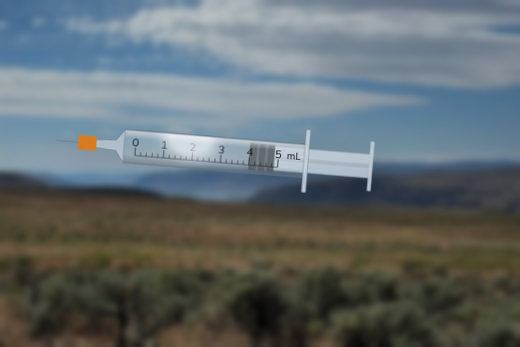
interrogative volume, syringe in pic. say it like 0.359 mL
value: 4 mL
